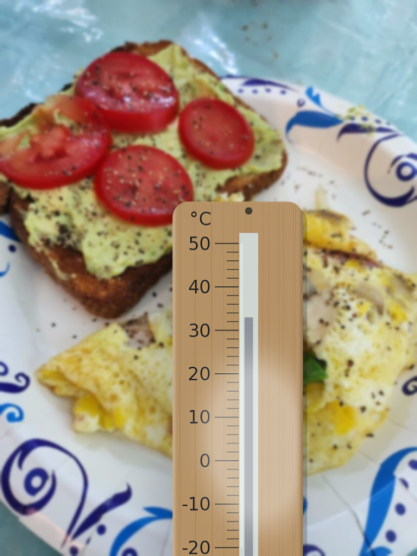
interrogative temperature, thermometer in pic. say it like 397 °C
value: 33 °C
